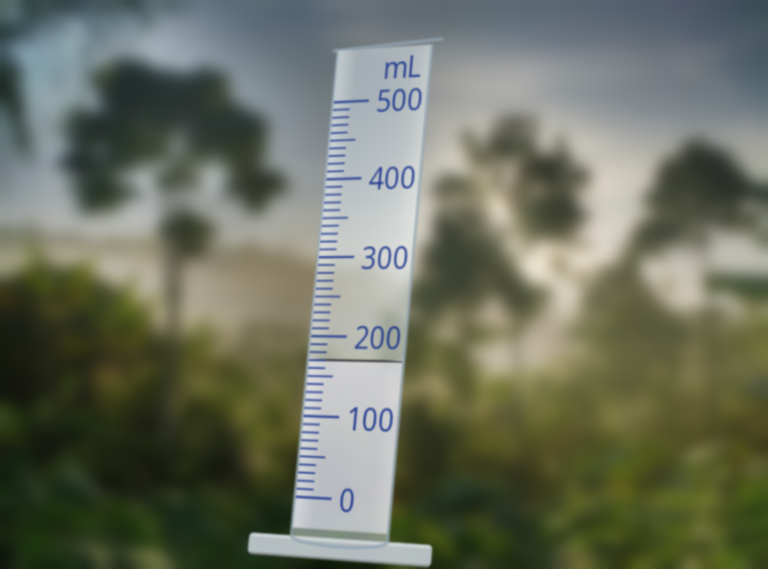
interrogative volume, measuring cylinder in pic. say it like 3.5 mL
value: 170 mL
